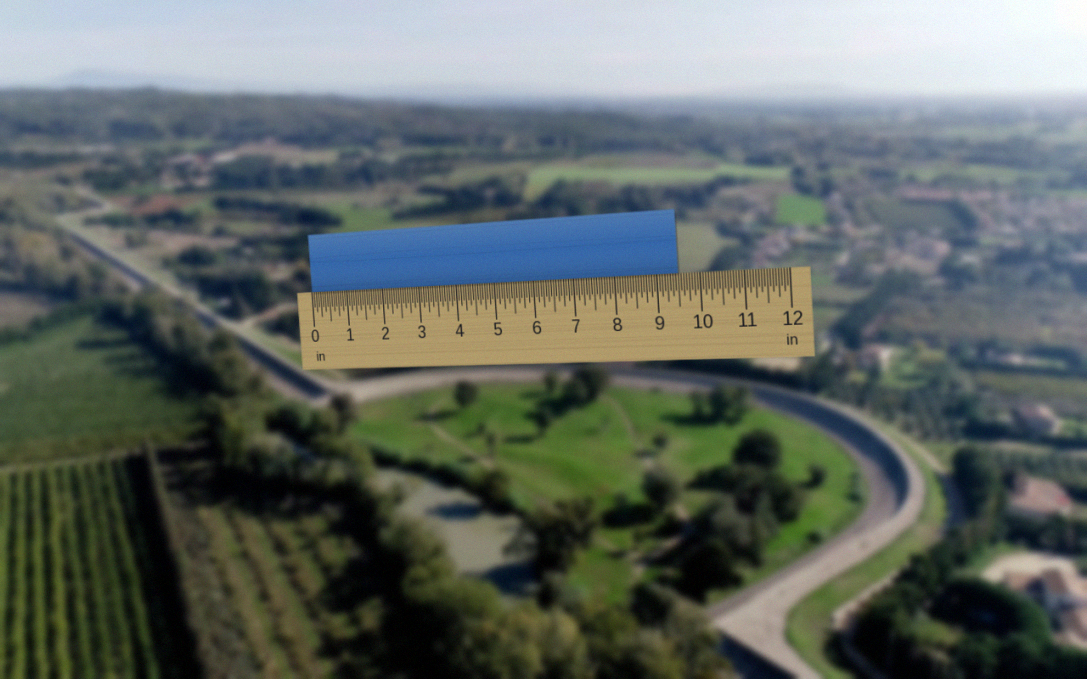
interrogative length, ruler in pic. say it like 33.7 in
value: 9.5 in
